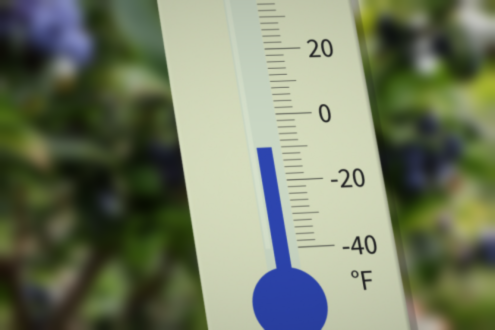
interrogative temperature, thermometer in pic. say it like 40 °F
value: -10 °F
